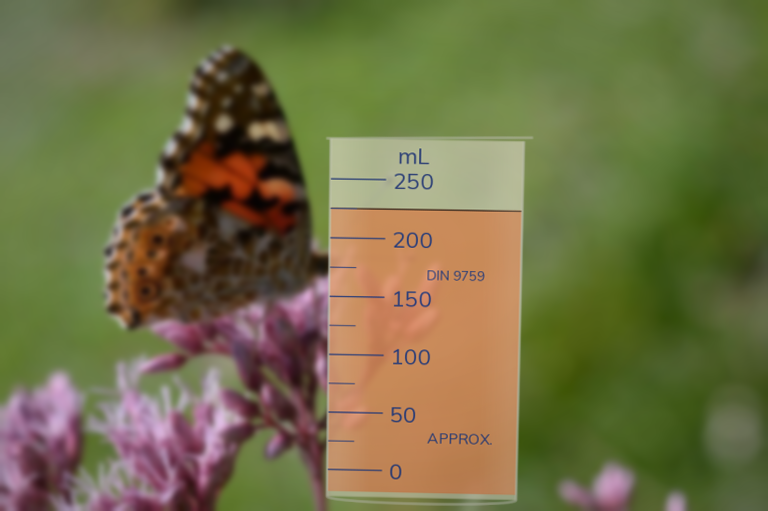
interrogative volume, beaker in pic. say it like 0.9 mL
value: 225 mL
